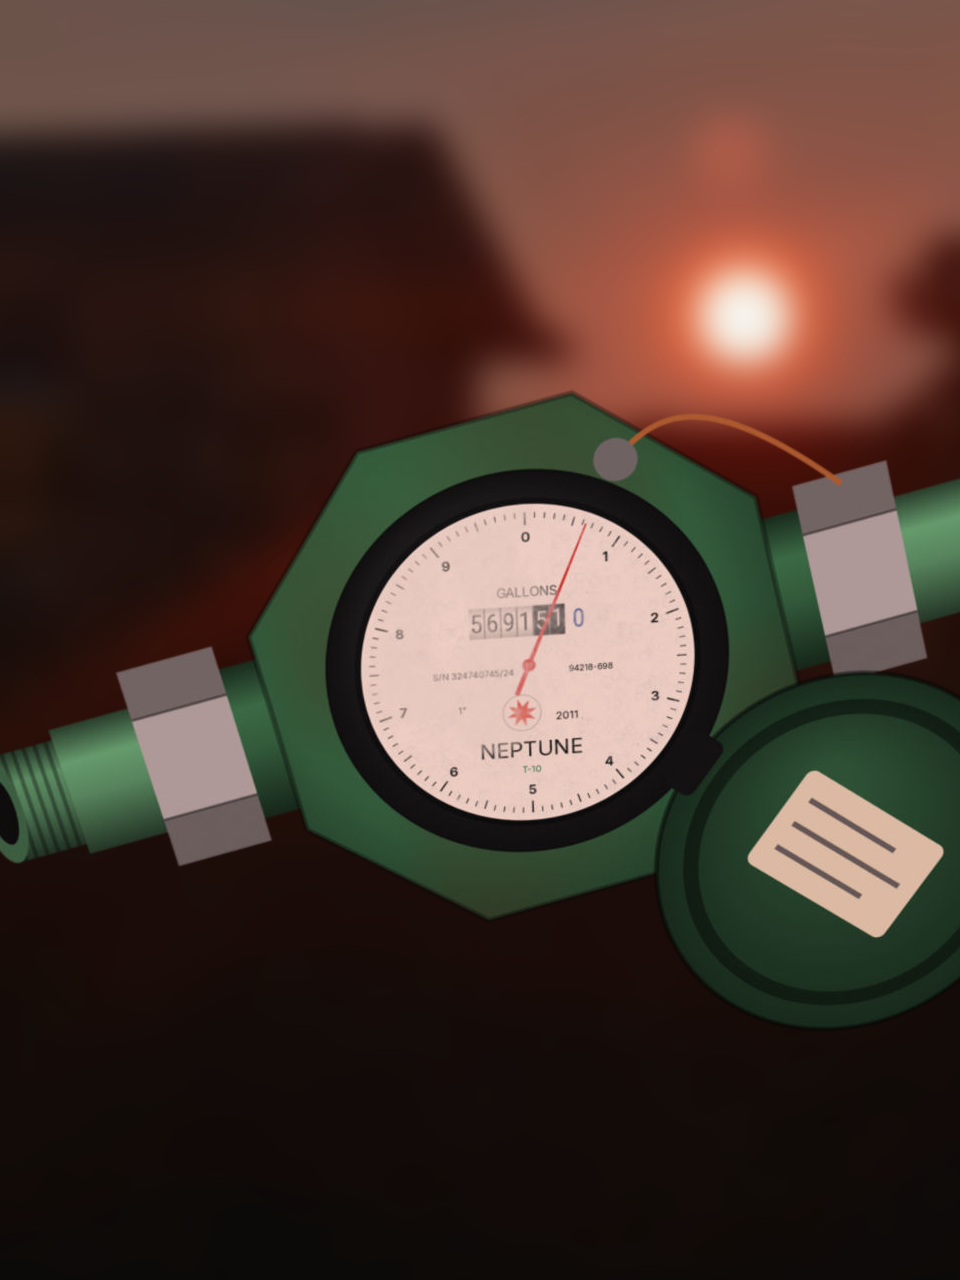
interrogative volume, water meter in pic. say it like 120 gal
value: 5691510.6 gal
